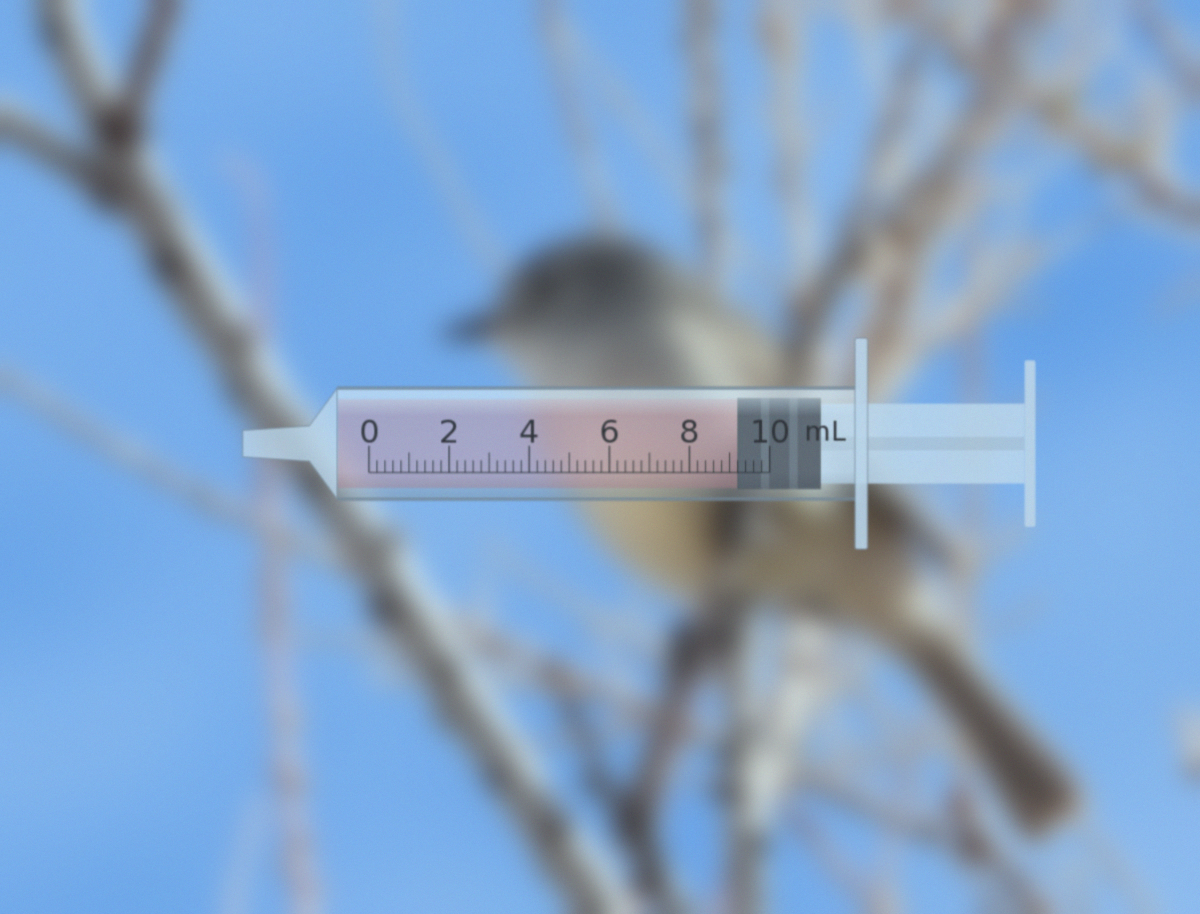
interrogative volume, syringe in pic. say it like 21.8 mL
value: 9.2 mL
